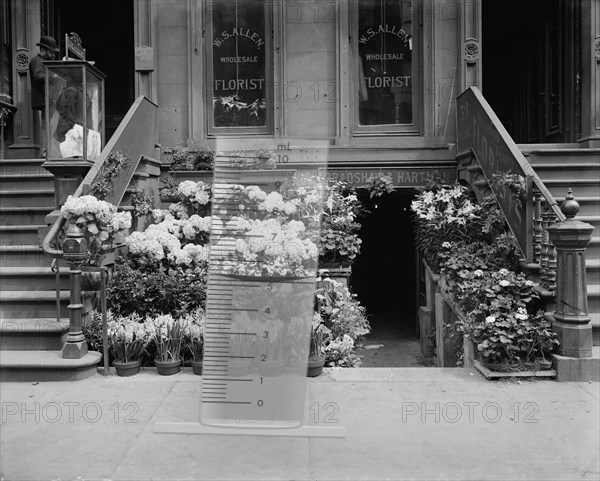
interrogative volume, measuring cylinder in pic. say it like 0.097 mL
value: 5.2 mL
